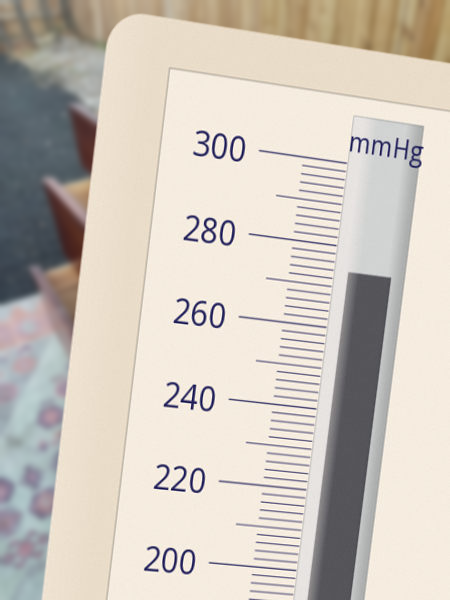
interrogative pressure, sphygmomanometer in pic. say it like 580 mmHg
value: 274 mmHg
